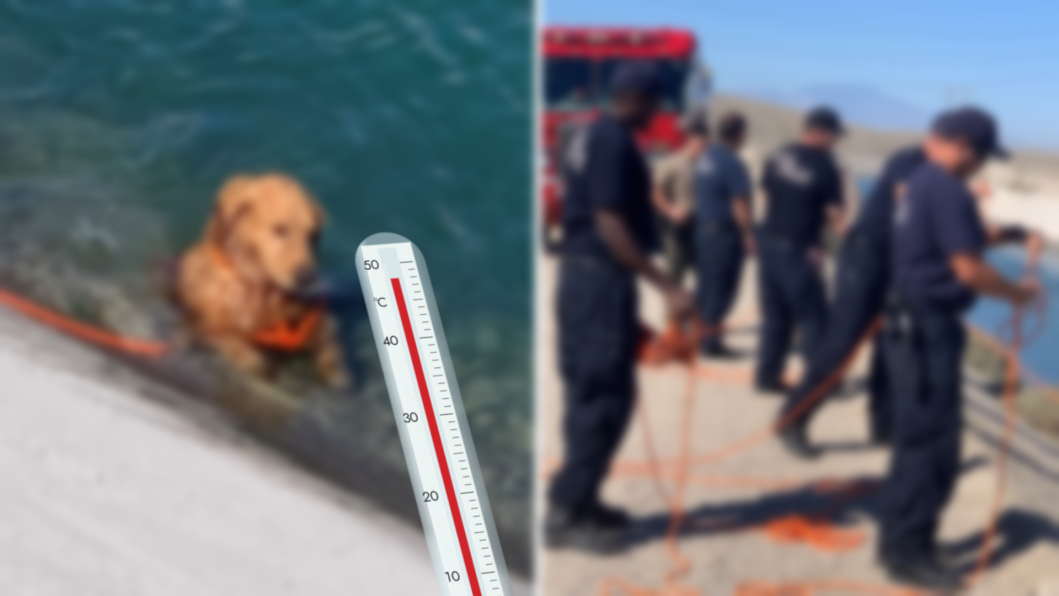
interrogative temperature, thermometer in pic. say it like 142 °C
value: 48 °C
